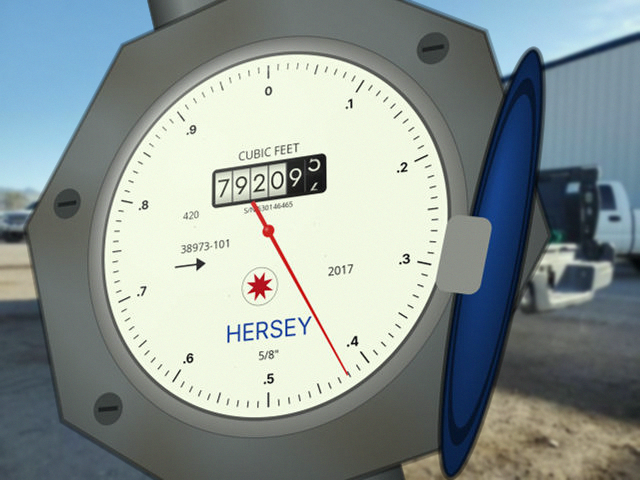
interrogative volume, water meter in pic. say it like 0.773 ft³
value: 792095.42 ft³
